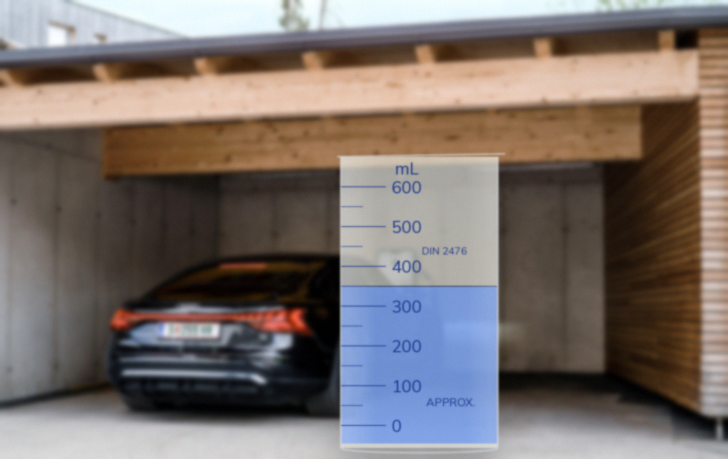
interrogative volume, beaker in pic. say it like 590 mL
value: 350 mL
